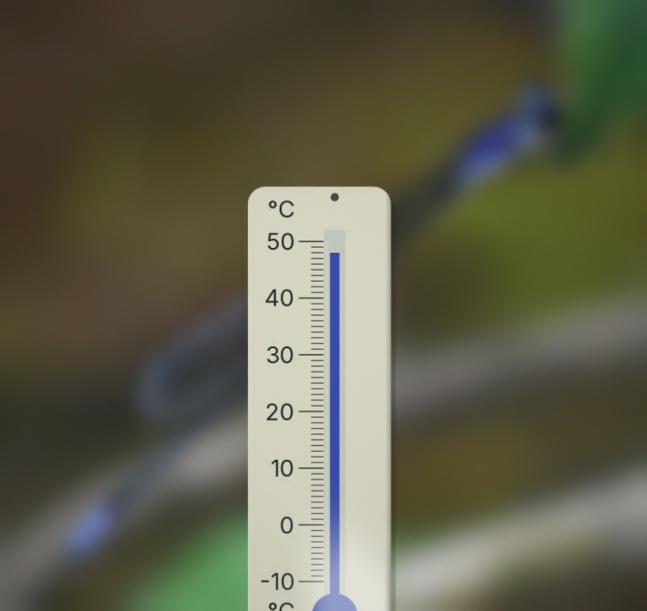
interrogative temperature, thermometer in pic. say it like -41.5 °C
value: 48 °C
